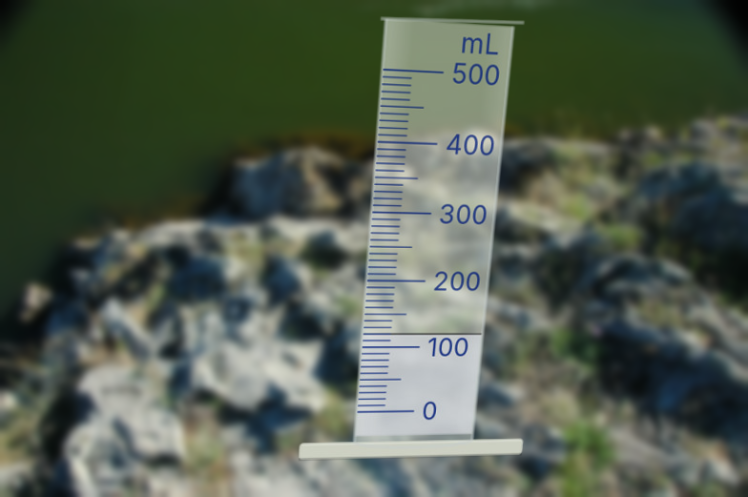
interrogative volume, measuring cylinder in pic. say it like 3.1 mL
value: 120 mL
